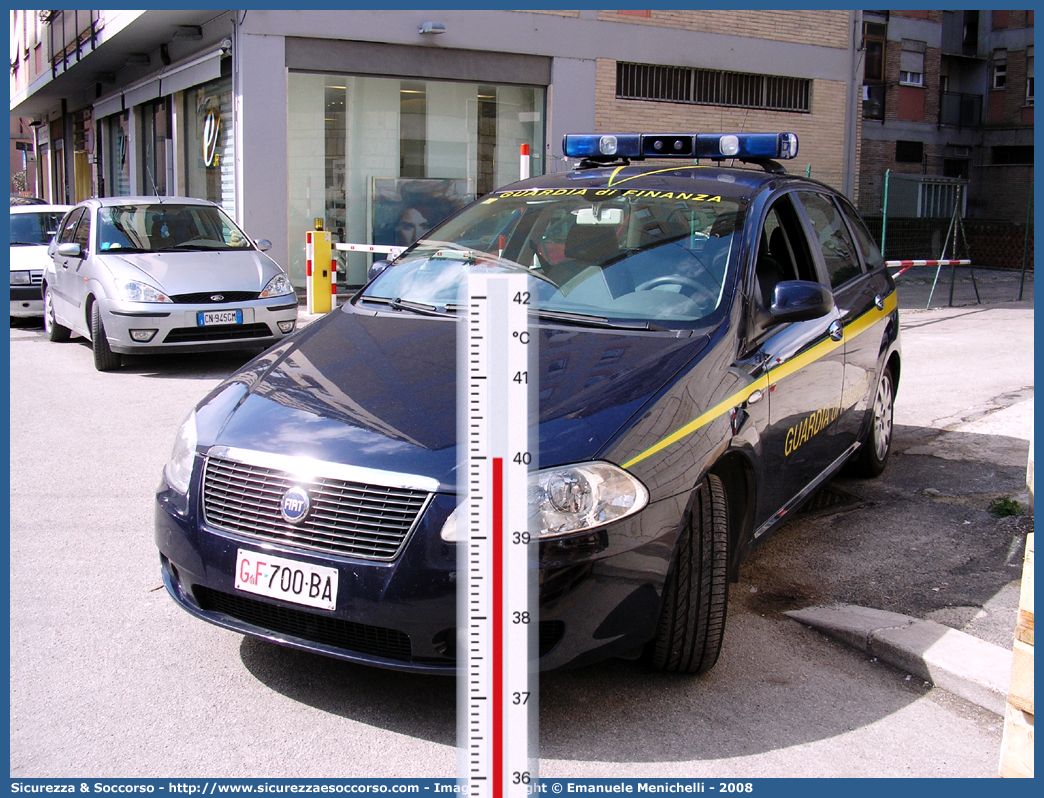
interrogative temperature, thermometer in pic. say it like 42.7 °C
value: 40 °C
